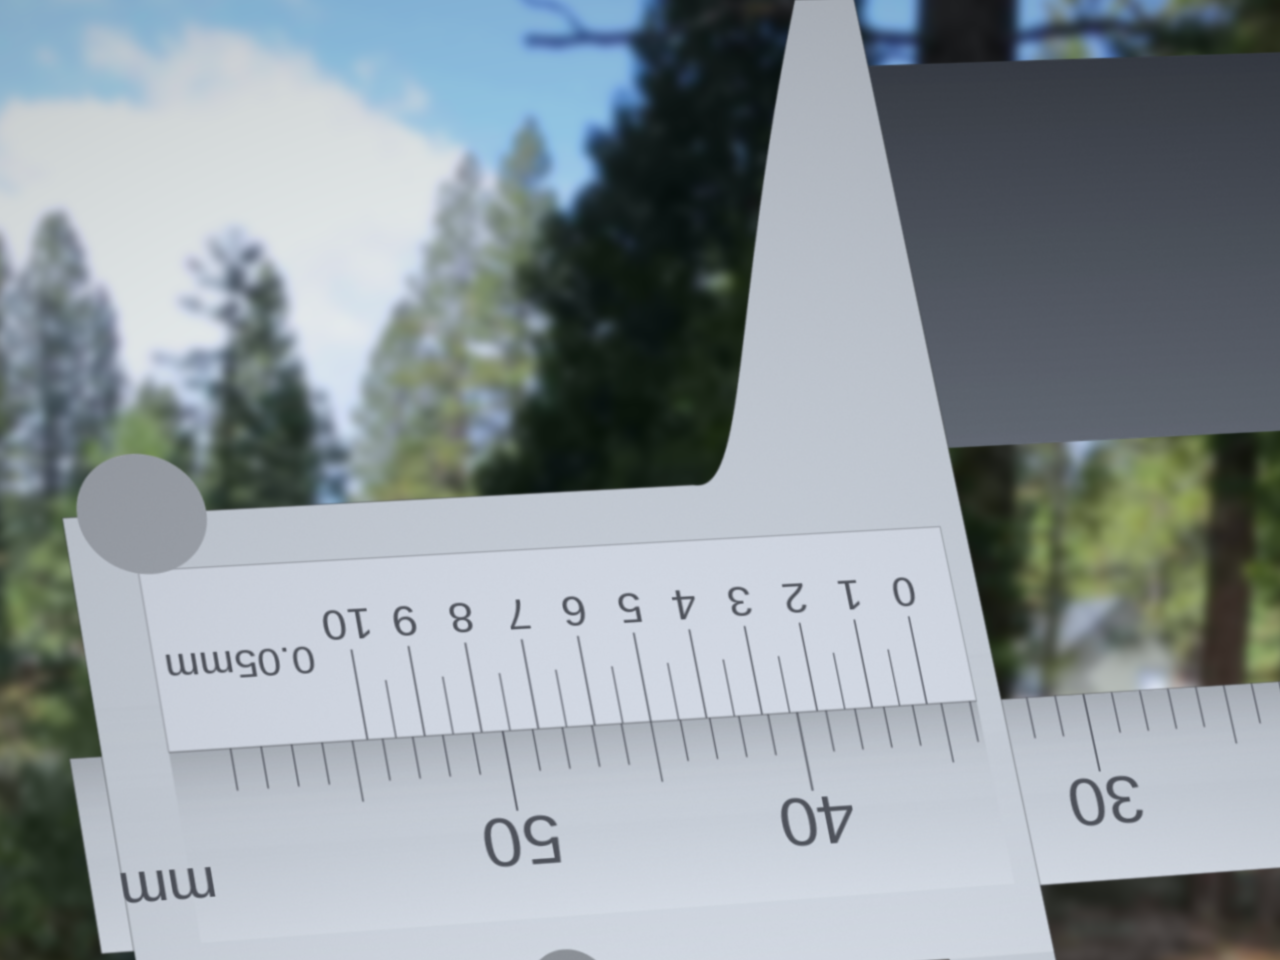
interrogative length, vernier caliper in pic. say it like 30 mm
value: 35.50 mm
